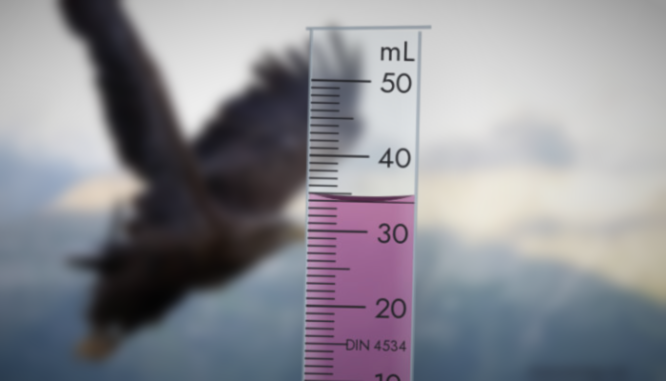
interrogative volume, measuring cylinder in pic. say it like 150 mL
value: 34 mL
